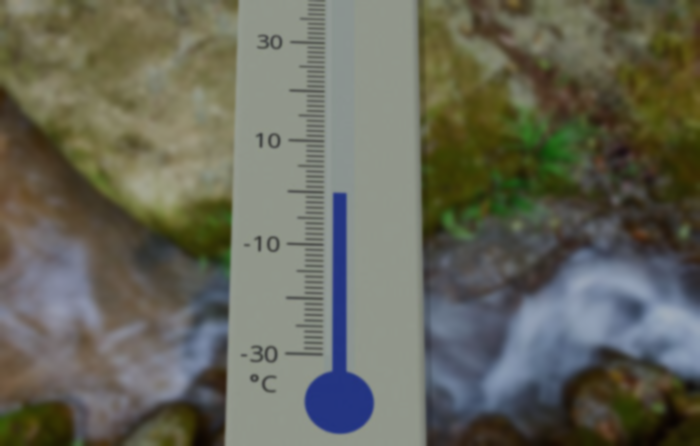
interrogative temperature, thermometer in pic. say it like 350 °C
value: 0 °C
